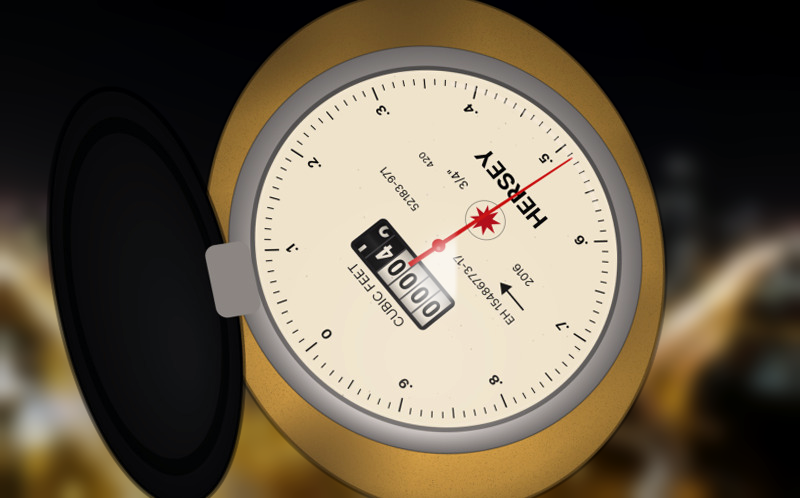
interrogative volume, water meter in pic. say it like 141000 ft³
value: 41.51 ft³
